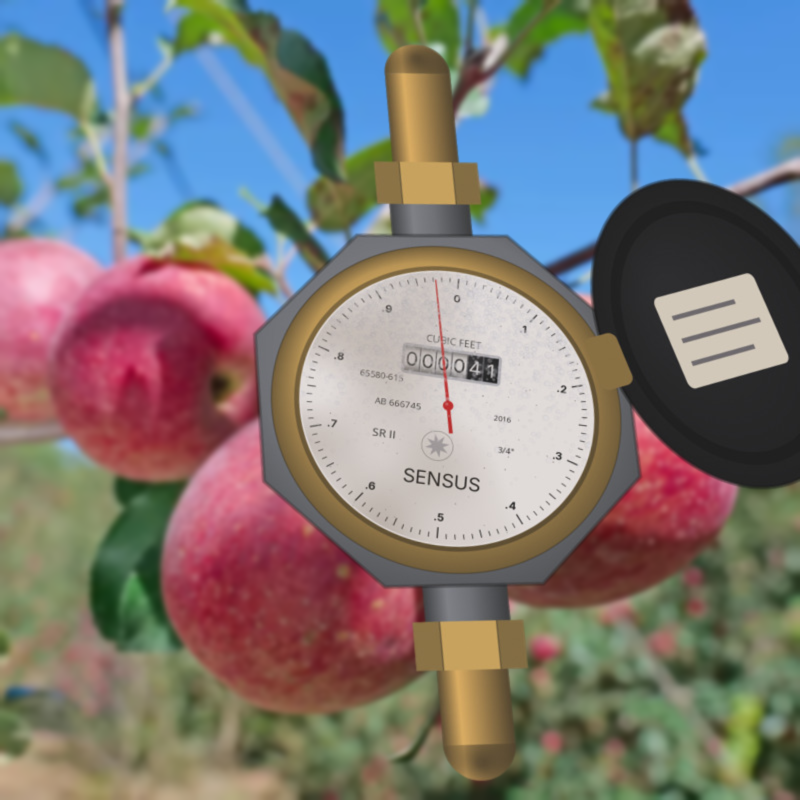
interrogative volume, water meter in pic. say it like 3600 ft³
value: 40.97 ft³
